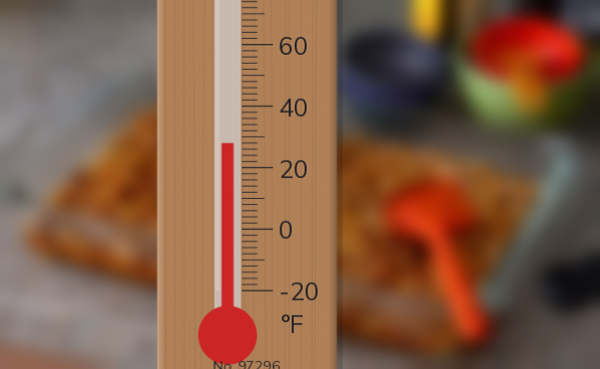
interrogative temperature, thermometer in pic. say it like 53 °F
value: 28 °F
